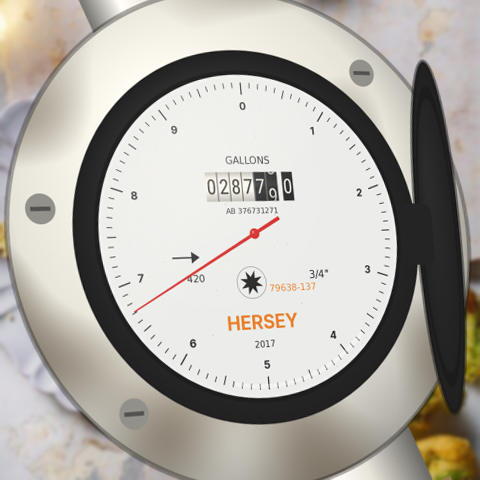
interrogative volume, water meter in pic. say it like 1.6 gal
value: 287786.7 gal
